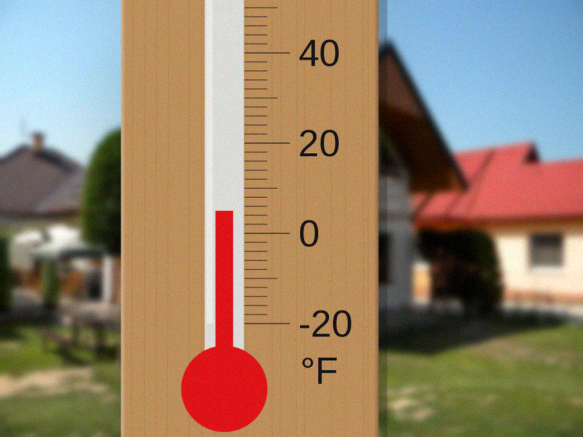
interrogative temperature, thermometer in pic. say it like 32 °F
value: 5 °F
